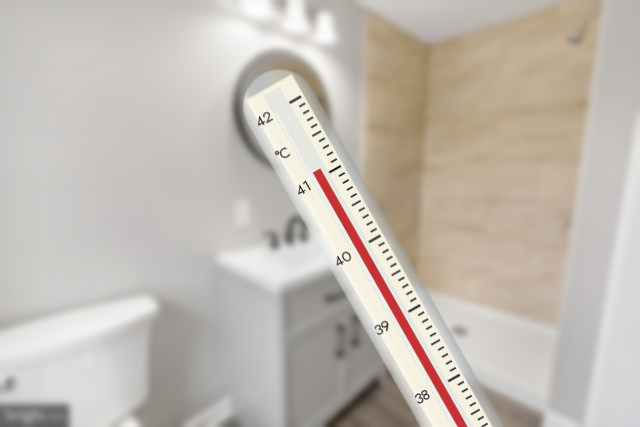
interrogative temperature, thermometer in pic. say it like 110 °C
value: 41.1 °C
